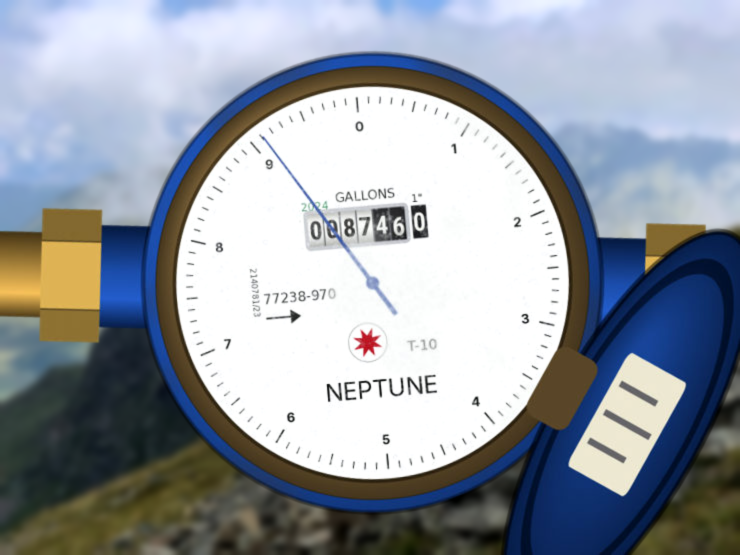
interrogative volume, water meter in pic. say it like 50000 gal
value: 87459.1 gal
